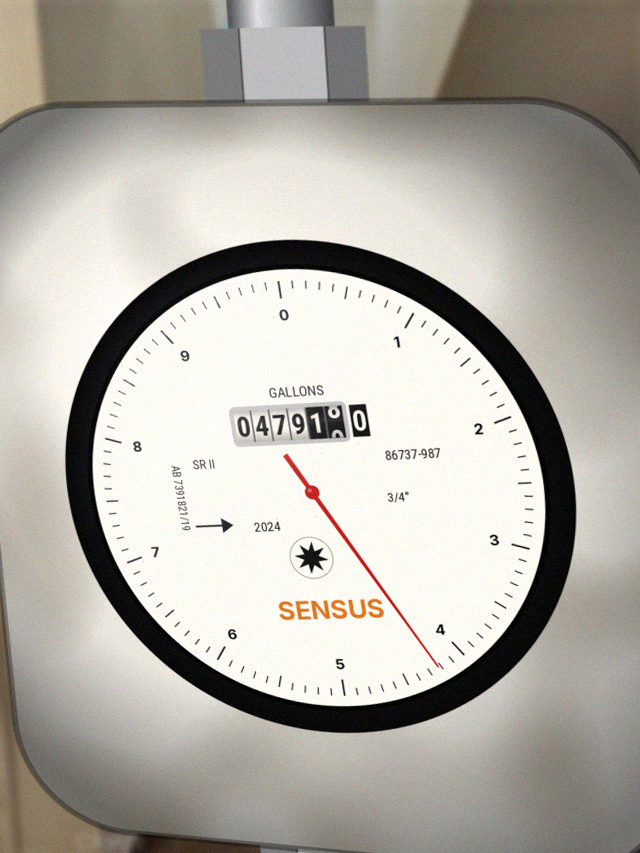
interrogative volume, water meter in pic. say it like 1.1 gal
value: 479184.2 gal
